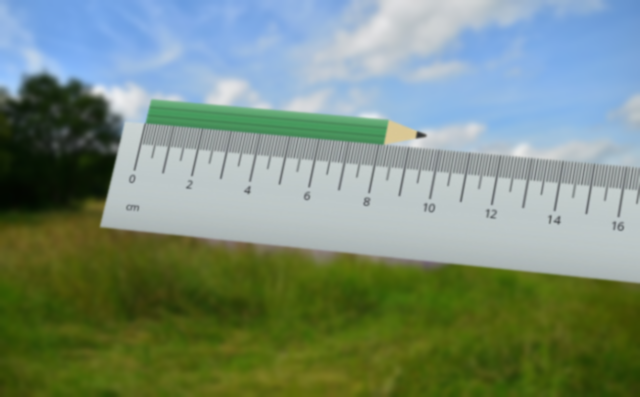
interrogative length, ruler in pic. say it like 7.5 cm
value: 9.5 cm
